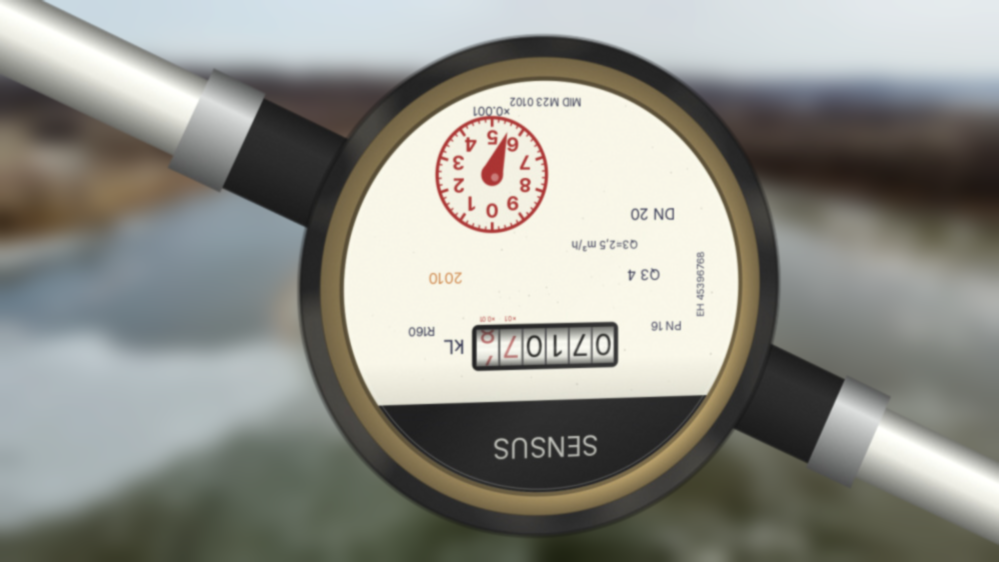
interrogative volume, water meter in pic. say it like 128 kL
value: 710.775 kL
